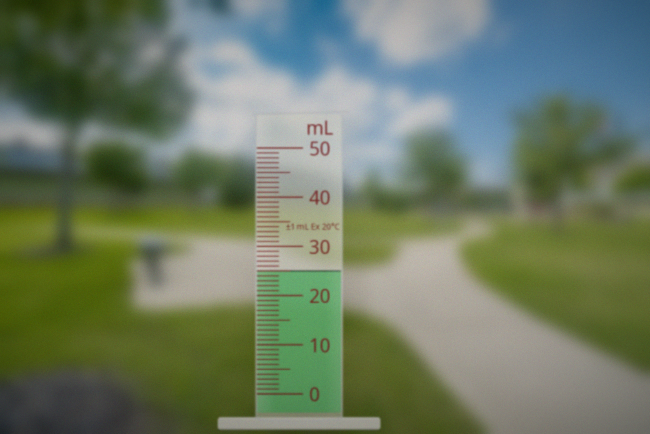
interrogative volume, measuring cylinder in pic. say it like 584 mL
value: 25 mL
